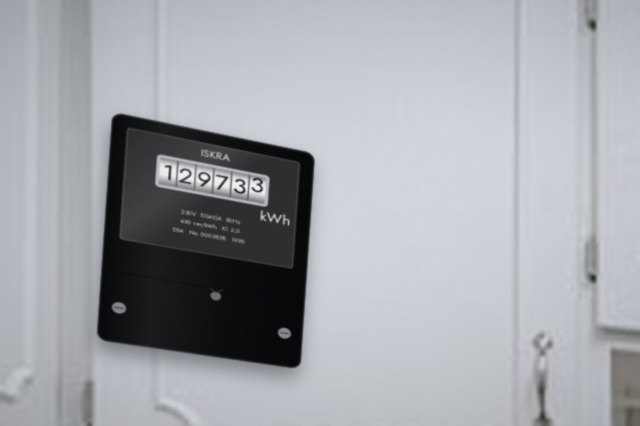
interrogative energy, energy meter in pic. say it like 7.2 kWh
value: 129733 kWh
